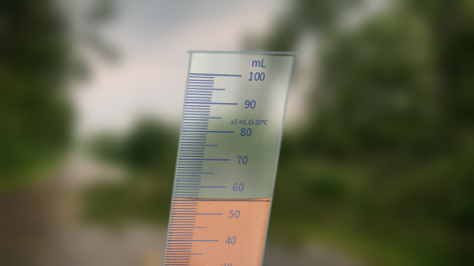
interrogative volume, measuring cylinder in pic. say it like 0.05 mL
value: 55 mL
